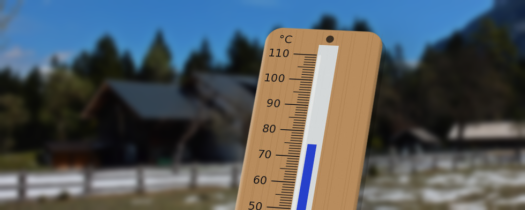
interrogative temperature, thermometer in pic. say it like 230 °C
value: 75 °C
